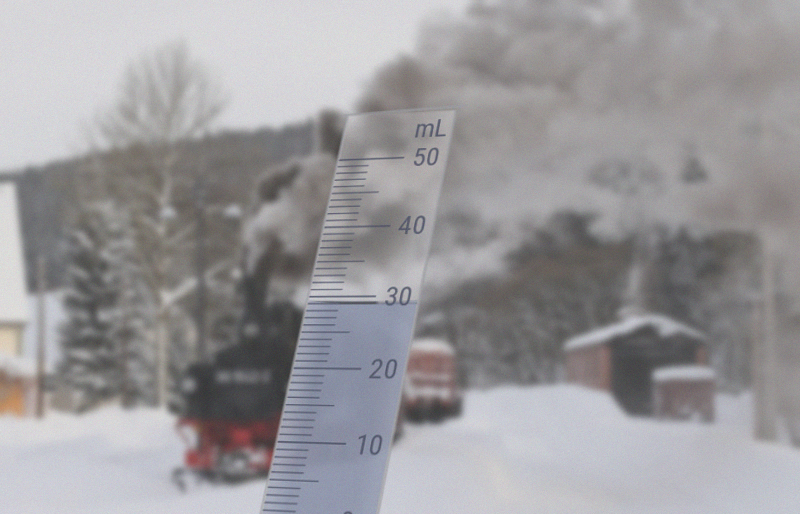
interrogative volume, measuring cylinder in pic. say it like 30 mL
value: 29 mL
